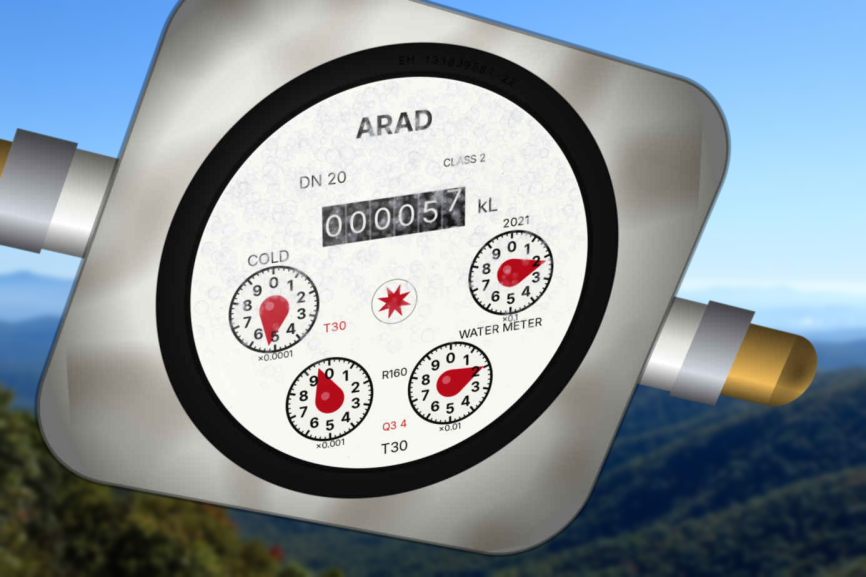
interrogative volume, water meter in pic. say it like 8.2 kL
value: 57.2195 kL
